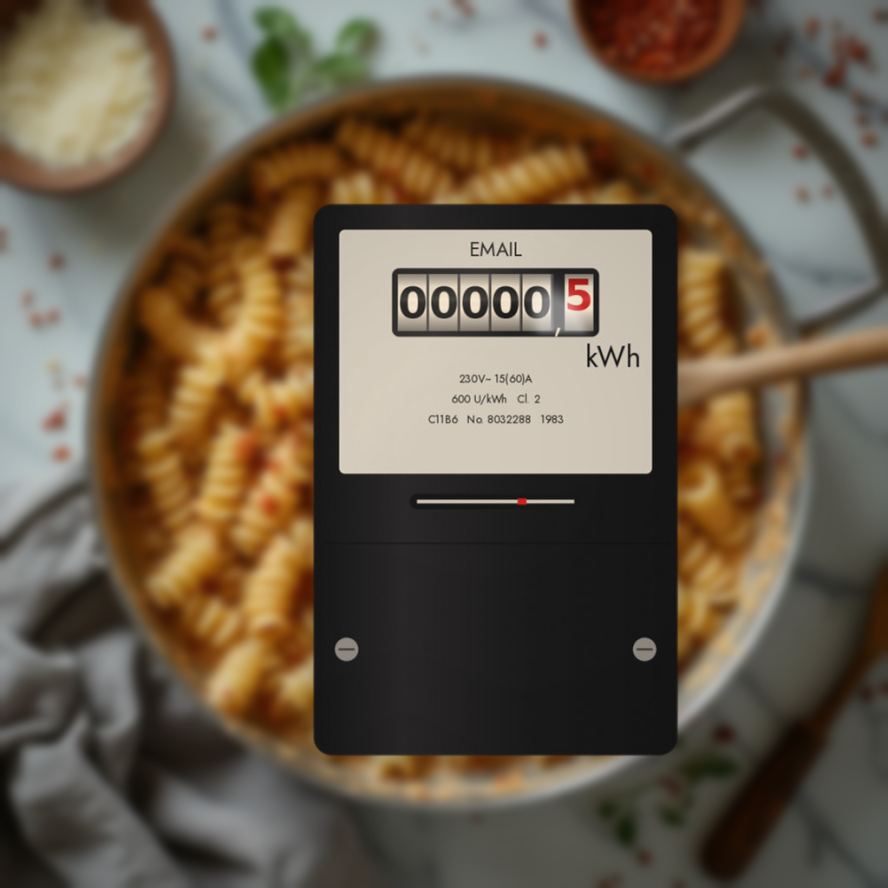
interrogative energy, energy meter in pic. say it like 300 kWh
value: 0.5 kWh
